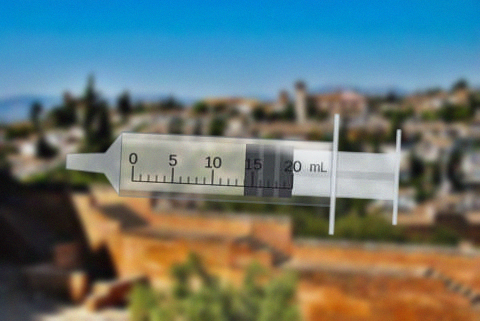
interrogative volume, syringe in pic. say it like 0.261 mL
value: 14 mL
